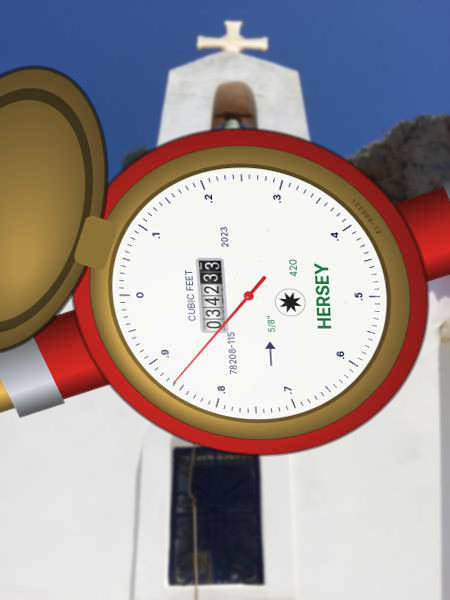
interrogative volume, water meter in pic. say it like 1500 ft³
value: 34232.86 ft³
